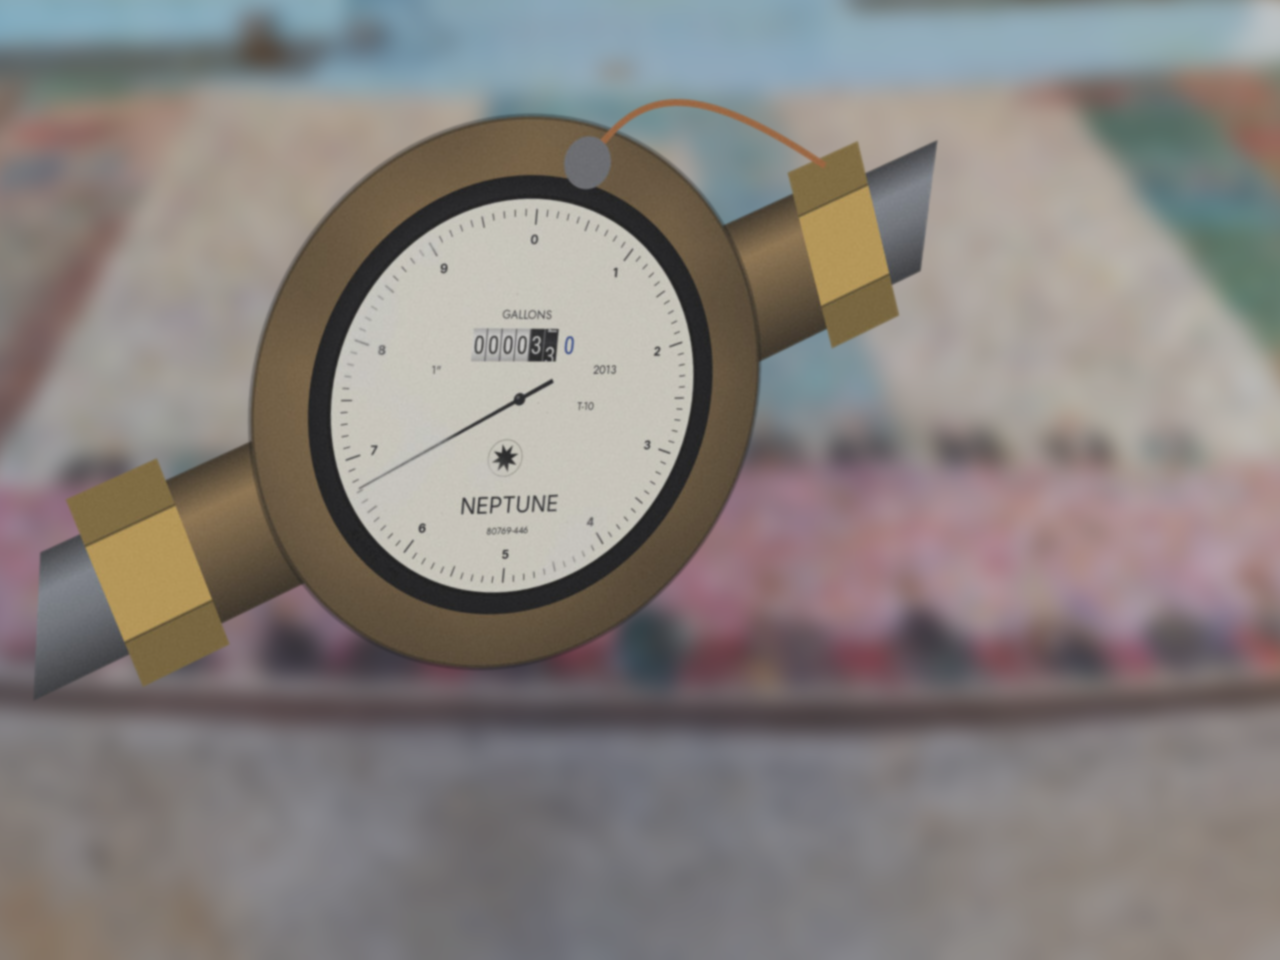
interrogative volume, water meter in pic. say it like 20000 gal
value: 326.7 gal
